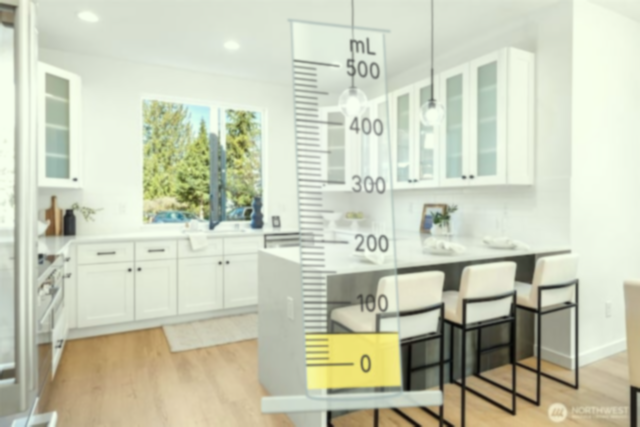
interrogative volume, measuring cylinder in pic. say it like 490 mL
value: 50 mL
